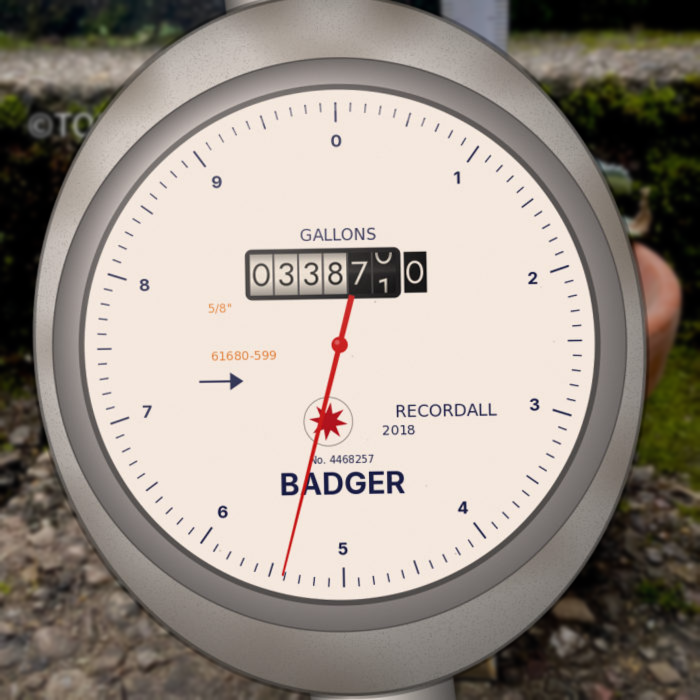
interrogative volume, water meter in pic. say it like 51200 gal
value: 338705.4 gal
